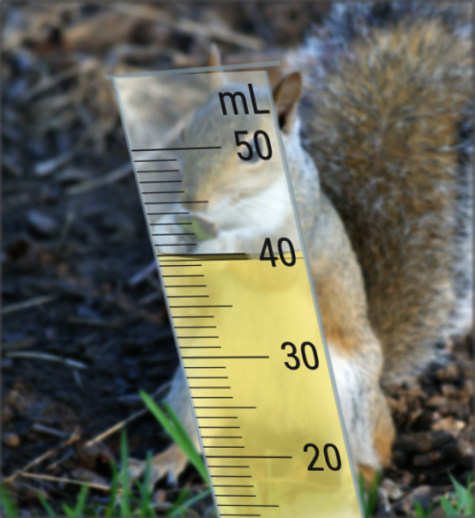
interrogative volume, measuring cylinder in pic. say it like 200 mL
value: 39.5 mL
